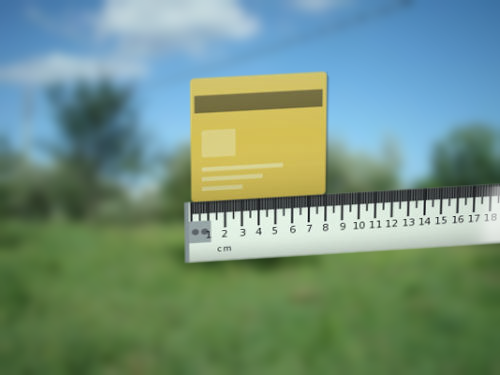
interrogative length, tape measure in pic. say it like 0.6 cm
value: 8 cm
